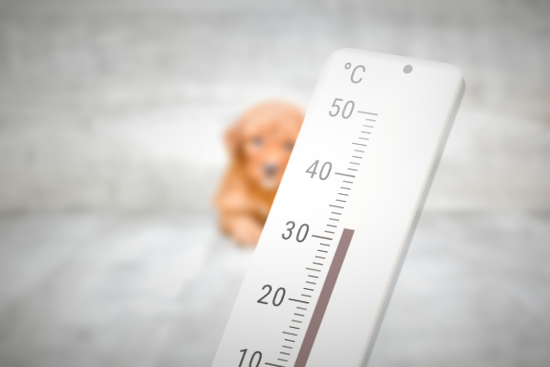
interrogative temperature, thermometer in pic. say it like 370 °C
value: 32 °C
